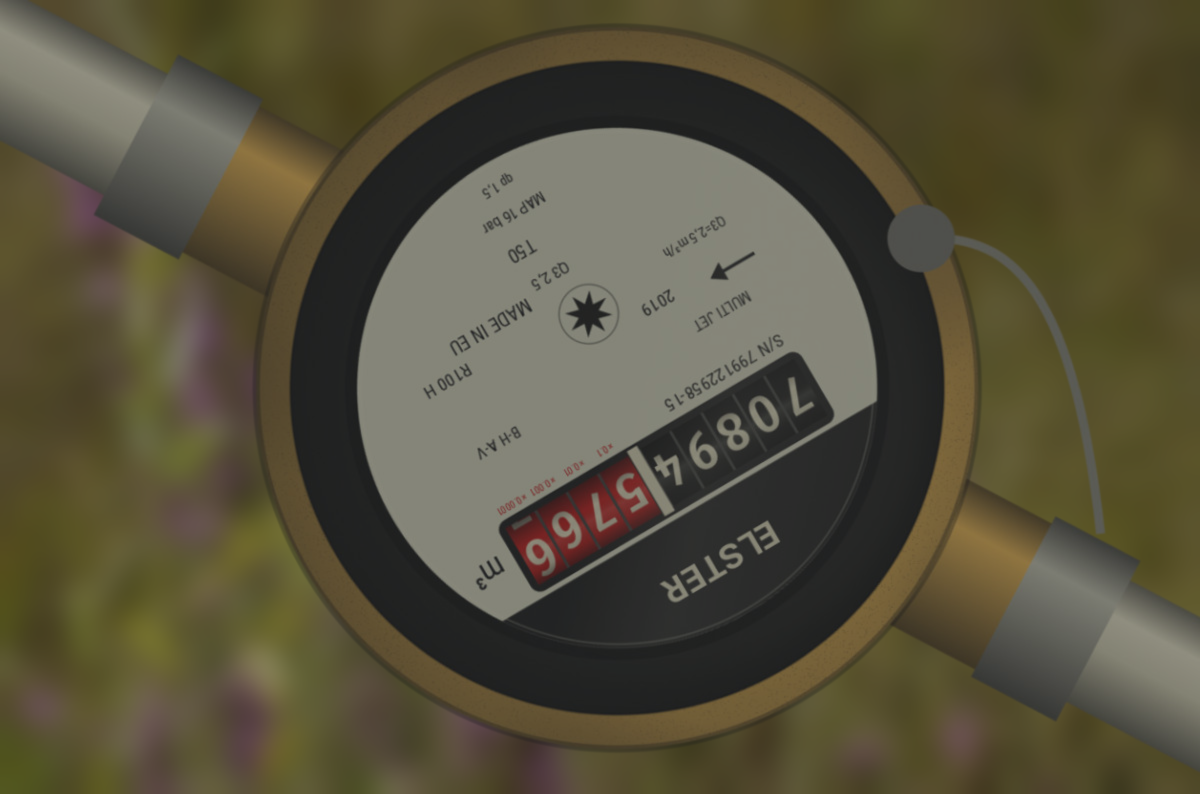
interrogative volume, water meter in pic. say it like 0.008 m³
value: 70894.5766 m³
